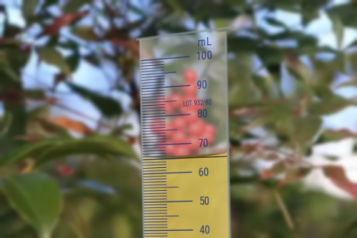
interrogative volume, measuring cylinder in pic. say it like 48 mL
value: 65 mL
